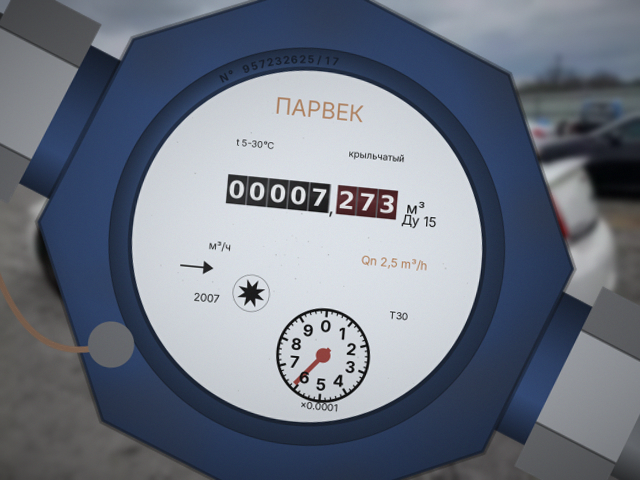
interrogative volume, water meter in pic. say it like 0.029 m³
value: 7.2736 m³
